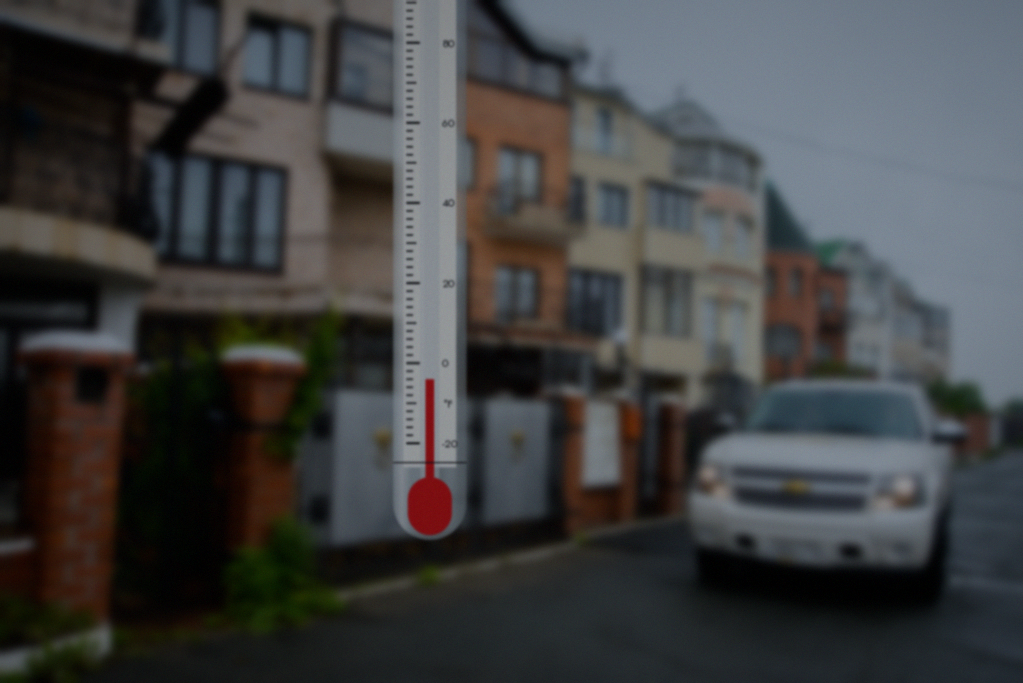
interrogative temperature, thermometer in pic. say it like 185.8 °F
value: -4 °F
